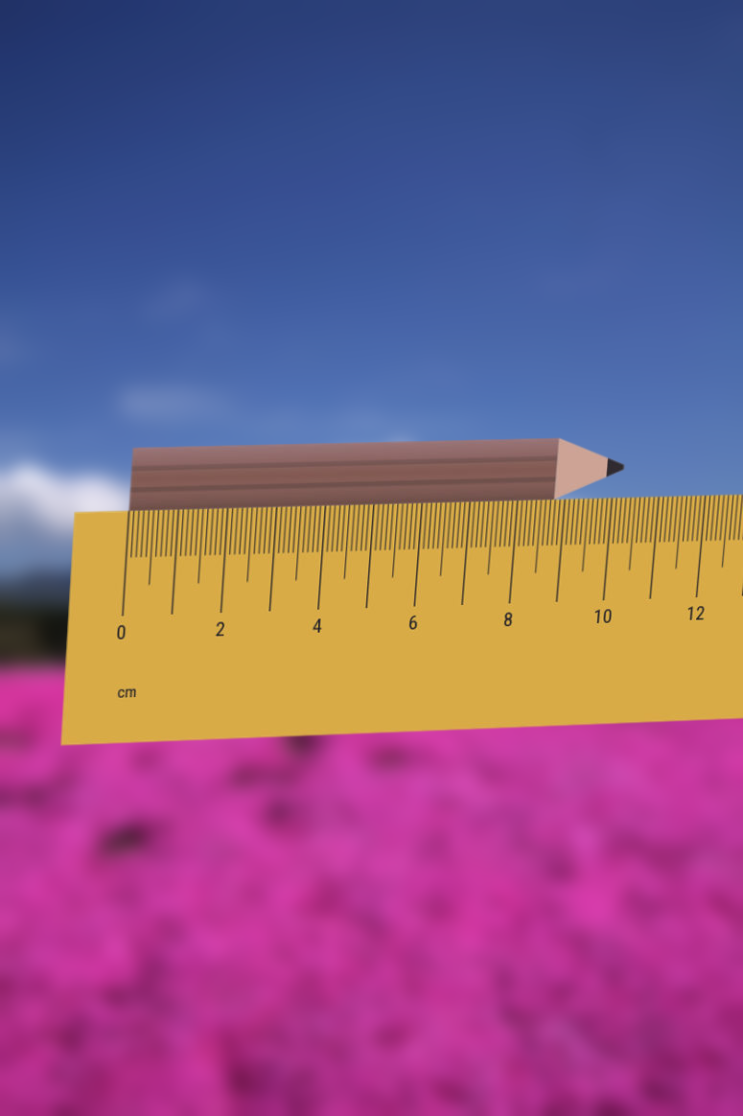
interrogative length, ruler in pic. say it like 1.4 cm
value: 10.2 cm
